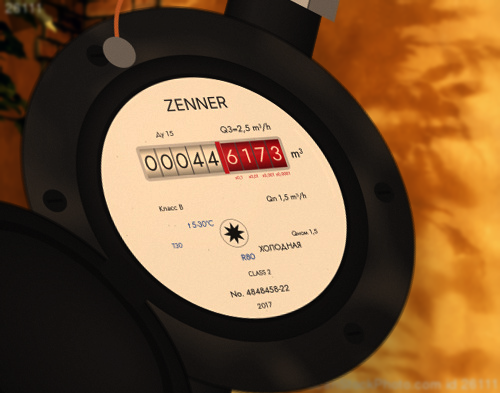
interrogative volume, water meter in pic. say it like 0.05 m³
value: 44.6173 m³
